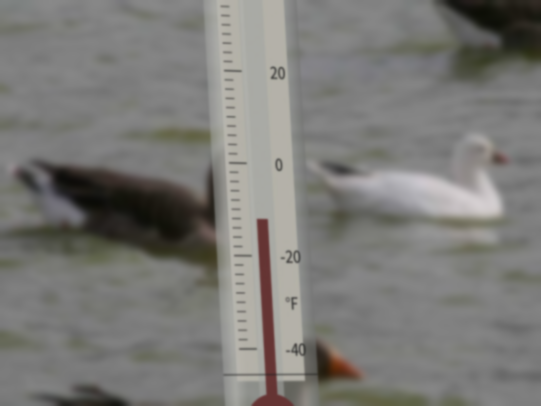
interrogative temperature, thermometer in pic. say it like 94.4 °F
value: -12 °F
